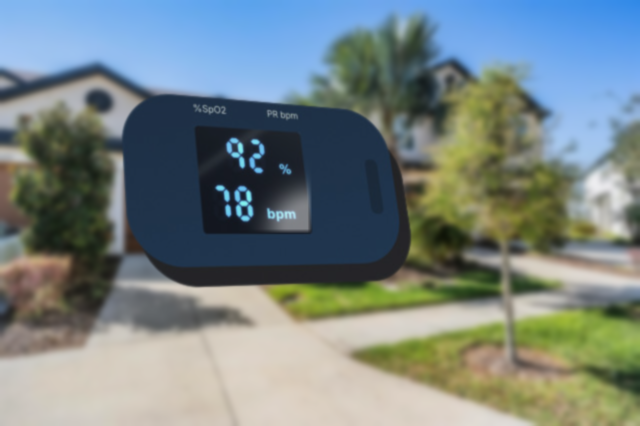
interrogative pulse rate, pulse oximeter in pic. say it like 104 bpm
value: 78 bpm
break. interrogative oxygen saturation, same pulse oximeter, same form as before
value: 92 %
